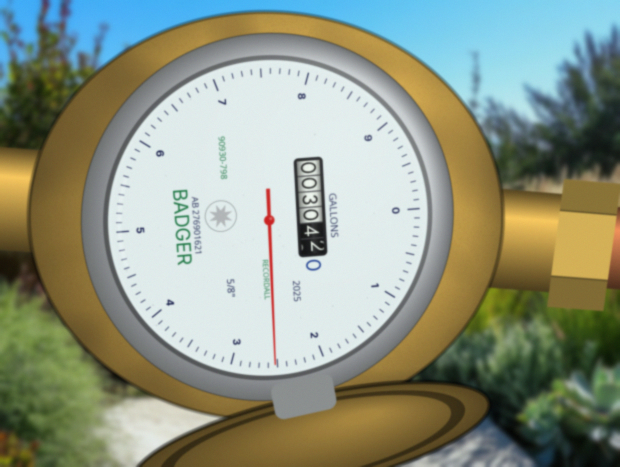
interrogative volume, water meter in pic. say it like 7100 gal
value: 30422.5 gal
